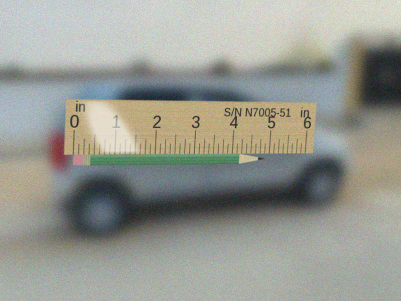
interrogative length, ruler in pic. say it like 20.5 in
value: 4.875 in
